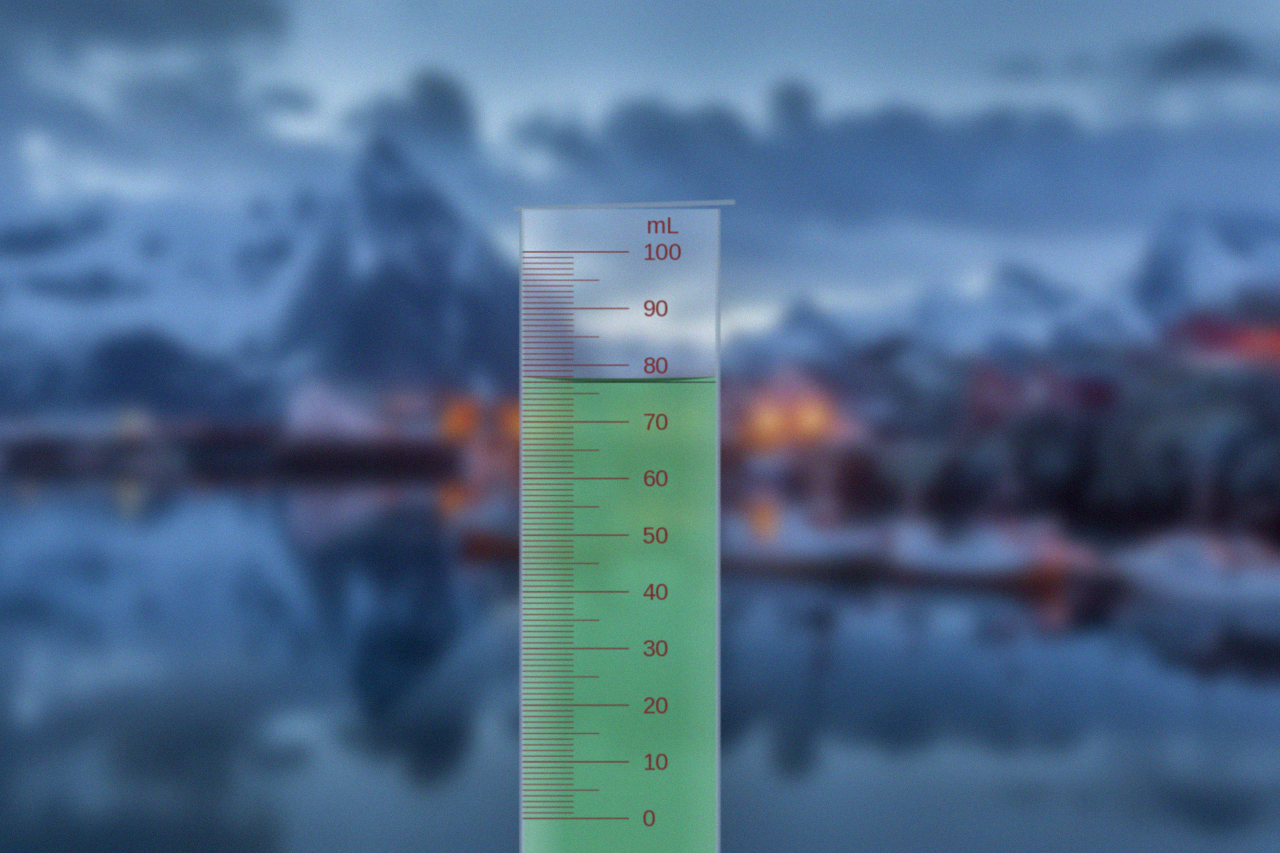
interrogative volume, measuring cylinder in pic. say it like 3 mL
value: 77 mL
